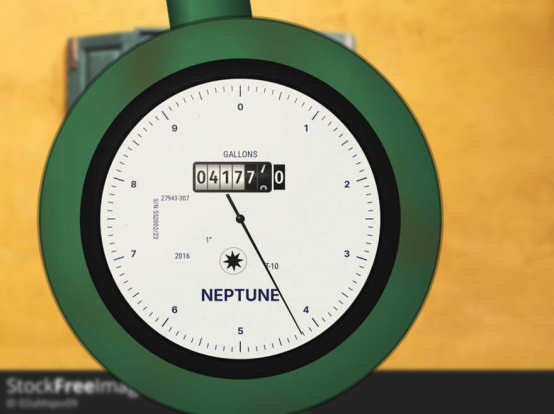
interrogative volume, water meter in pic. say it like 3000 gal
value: 417774.2 gal
